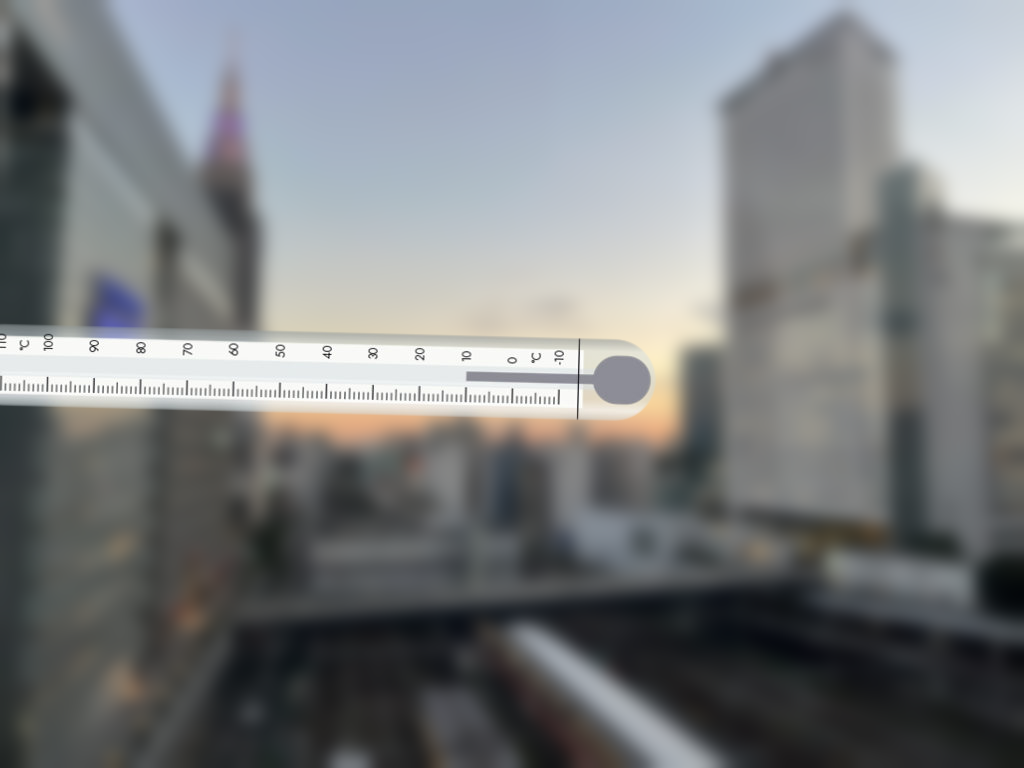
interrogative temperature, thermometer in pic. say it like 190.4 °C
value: 10 °C
